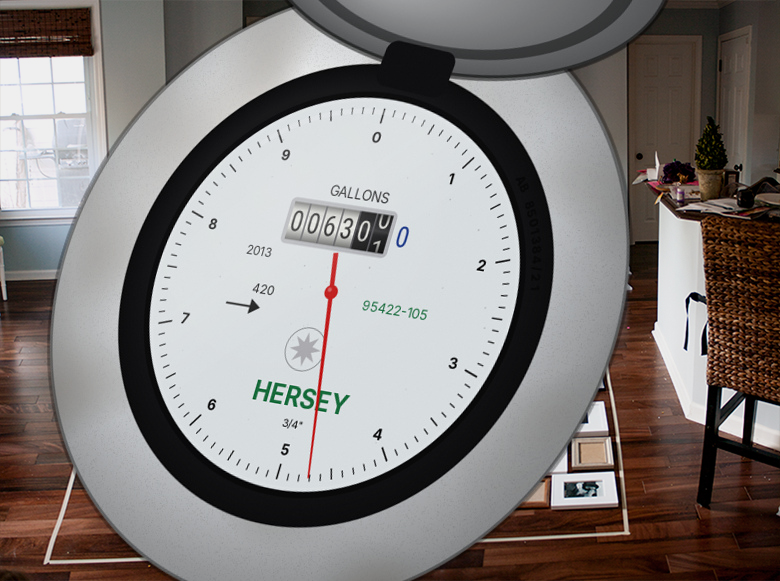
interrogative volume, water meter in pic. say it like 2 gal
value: 63004.7 gal
